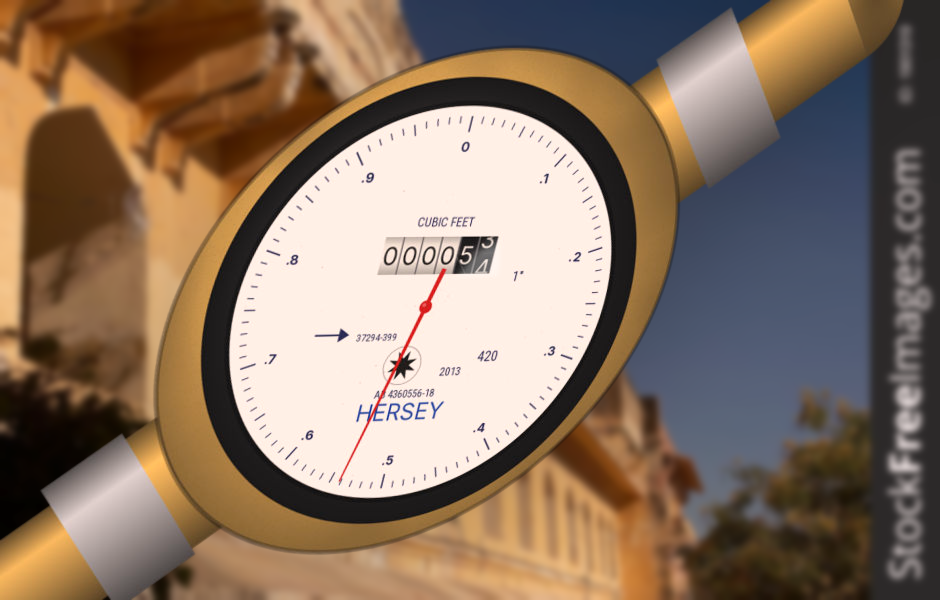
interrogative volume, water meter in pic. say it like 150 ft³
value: 53.54 ft³
